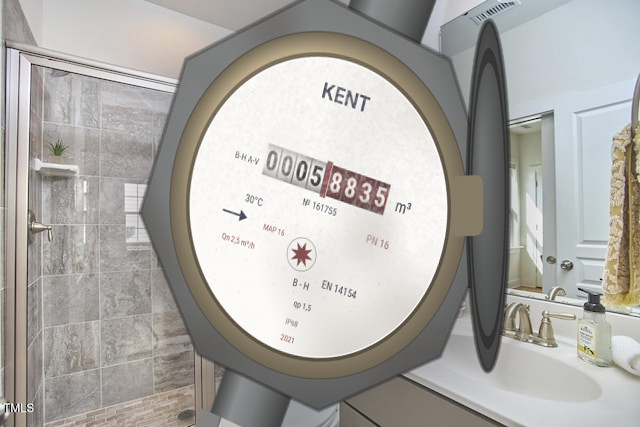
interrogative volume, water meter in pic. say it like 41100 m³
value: 5.8835 m³
